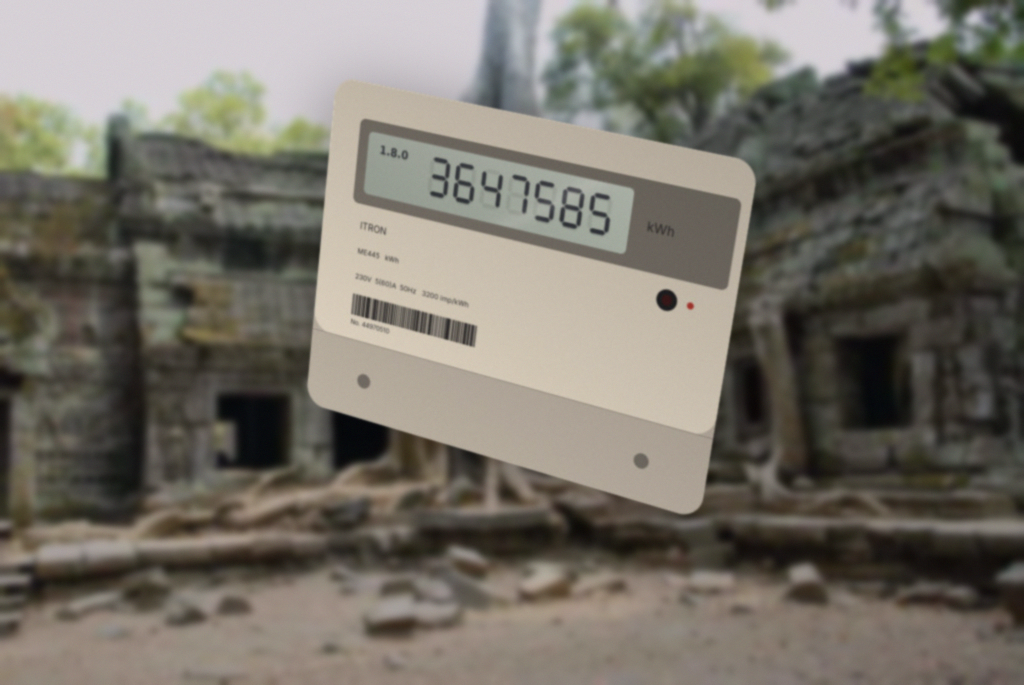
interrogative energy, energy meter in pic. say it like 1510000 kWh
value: 3647585 kWh
